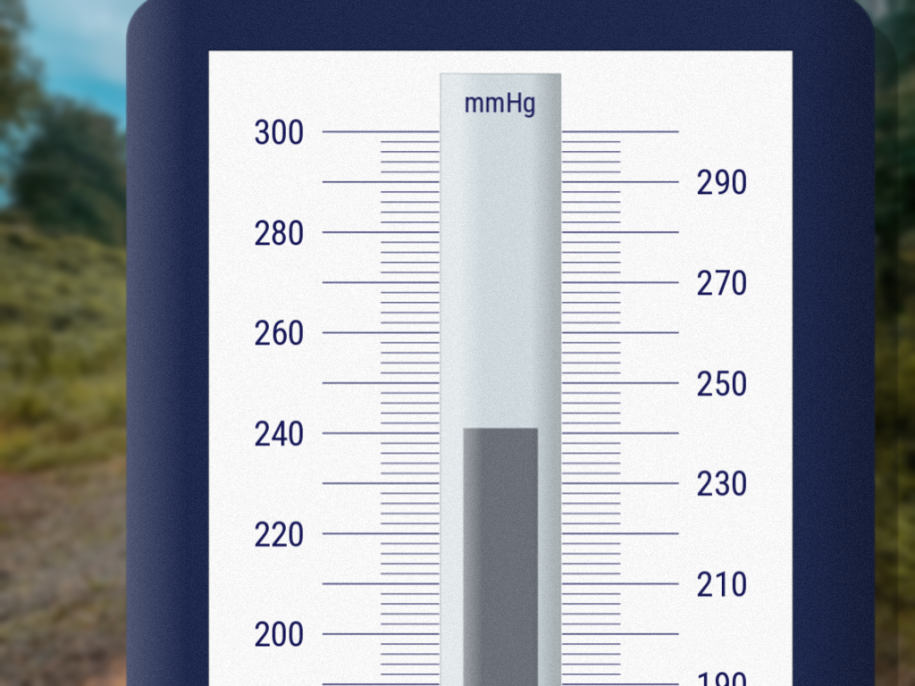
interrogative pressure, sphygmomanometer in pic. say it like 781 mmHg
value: 241 mmHg
